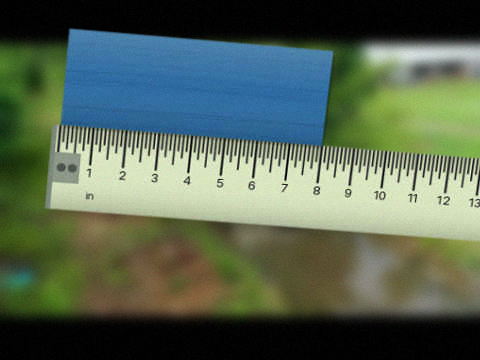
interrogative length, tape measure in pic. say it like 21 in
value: 8 in
